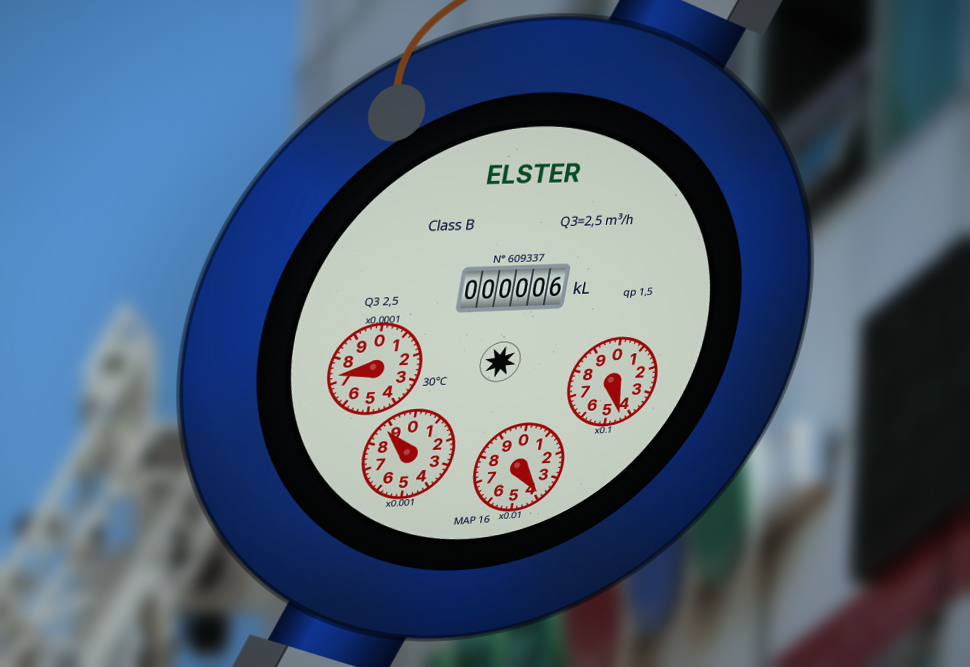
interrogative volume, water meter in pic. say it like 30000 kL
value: 6.4387 kL
